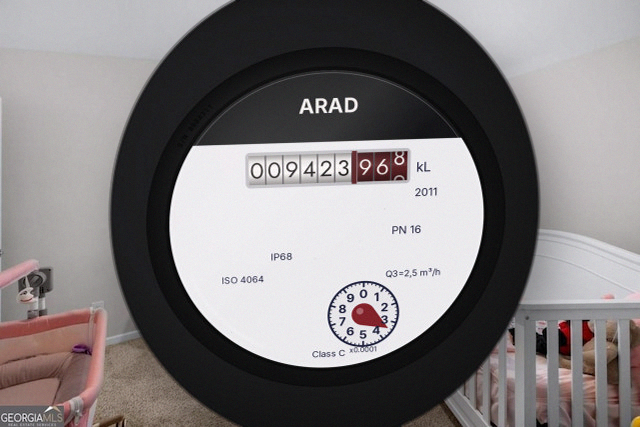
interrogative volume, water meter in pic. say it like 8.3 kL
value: 9423.9683 kL
